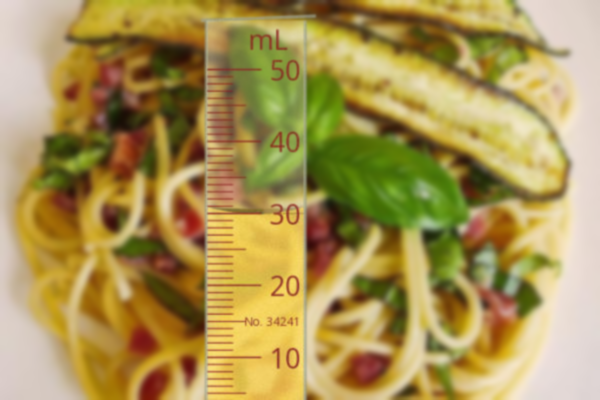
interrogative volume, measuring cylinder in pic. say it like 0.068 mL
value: 30 mL
